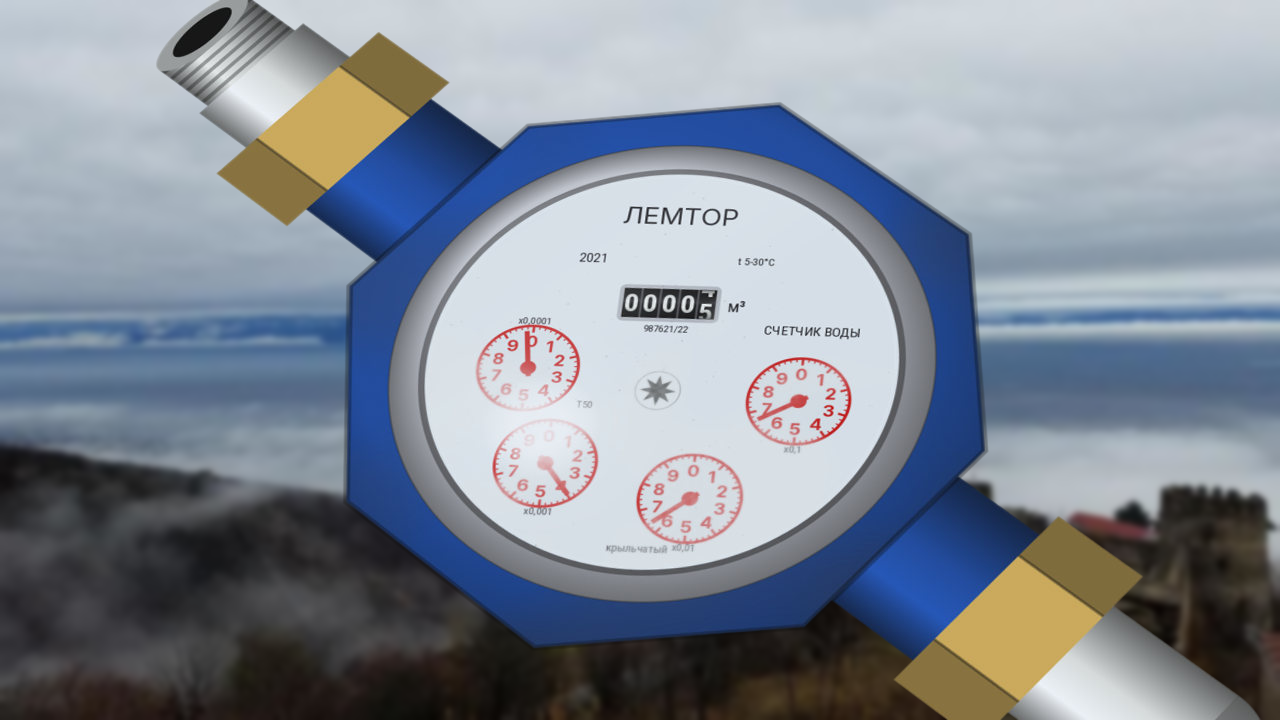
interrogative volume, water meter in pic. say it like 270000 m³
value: 4.6639 m³
